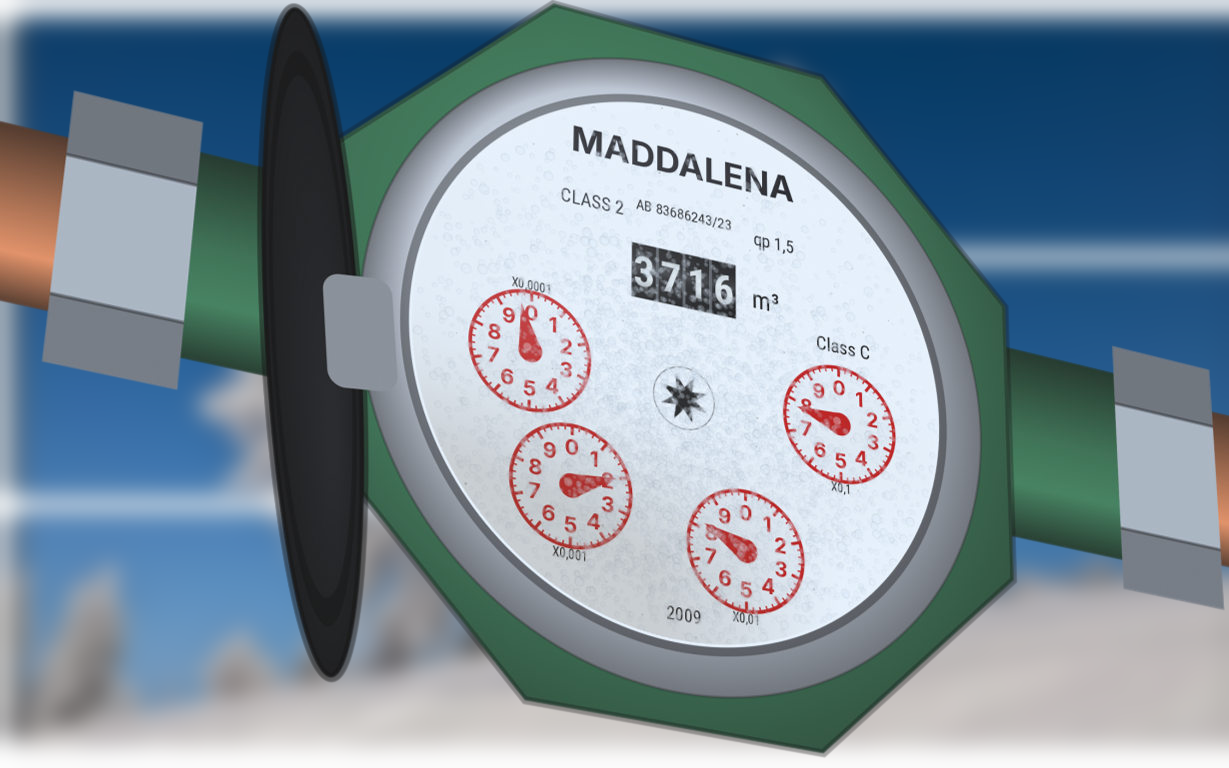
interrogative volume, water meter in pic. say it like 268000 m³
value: 3716.7819 m³
